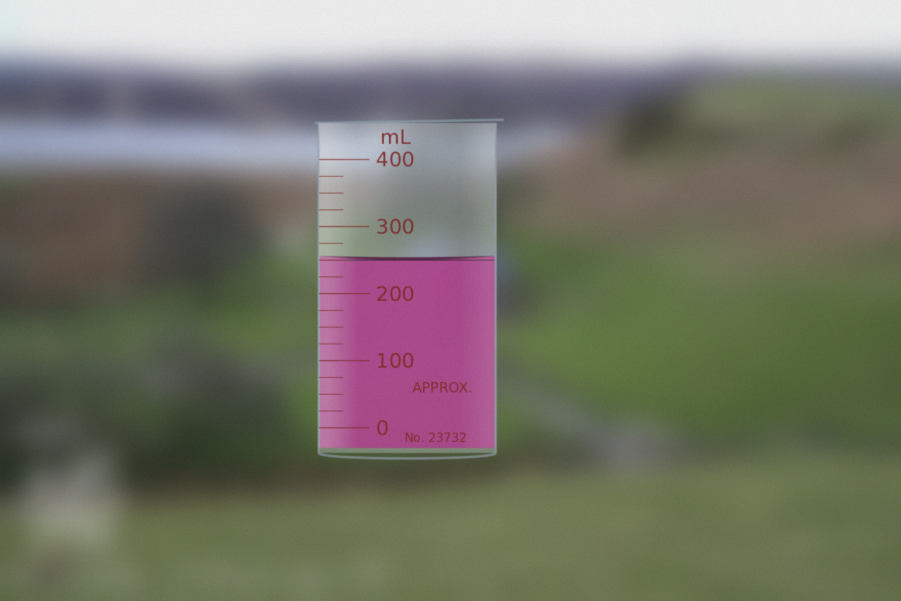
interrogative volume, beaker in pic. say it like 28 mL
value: 250 mL
